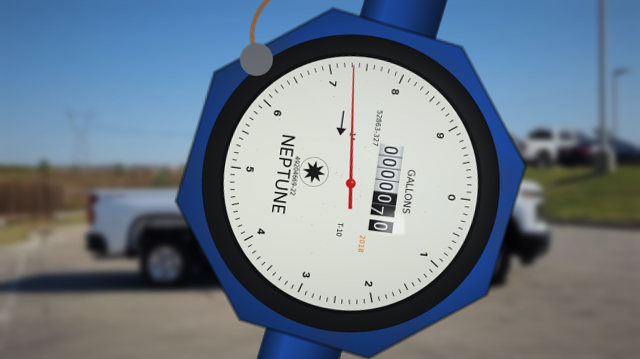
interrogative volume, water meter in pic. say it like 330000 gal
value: 67.3 gal
